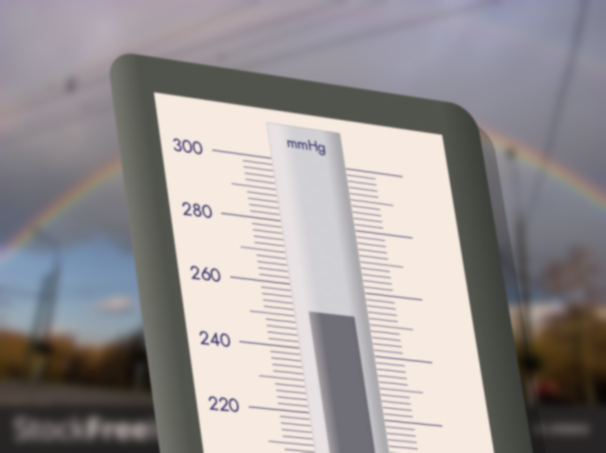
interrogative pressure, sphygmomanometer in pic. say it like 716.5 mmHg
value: 252 mmHg
